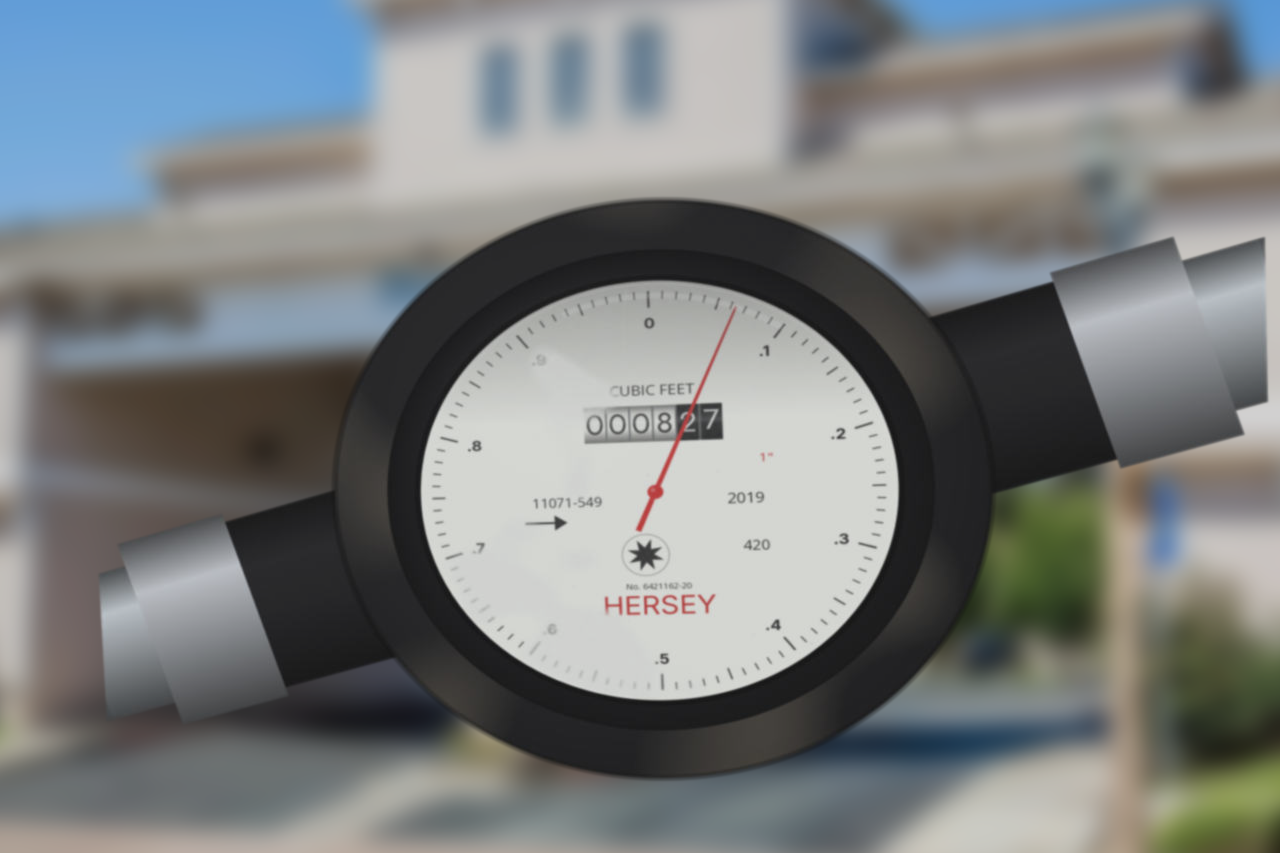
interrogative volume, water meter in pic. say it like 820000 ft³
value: 827.06 ft³
